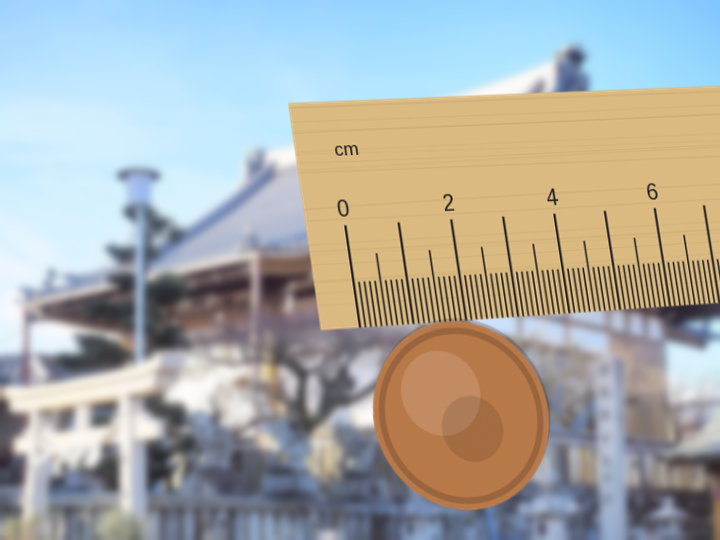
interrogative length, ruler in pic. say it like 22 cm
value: 3.3 cm
